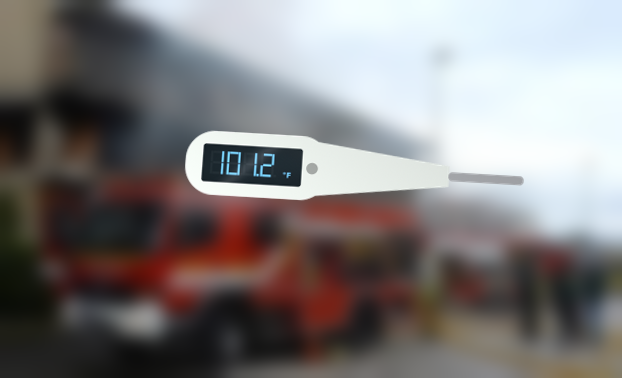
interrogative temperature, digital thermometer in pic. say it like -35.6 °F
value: 101.2 °F
